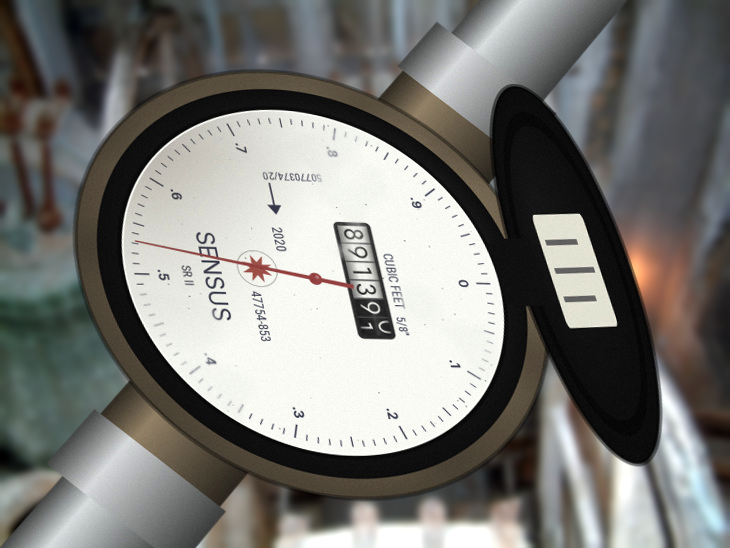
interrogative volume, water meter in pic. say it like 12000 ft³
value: 891390.53 ft³
